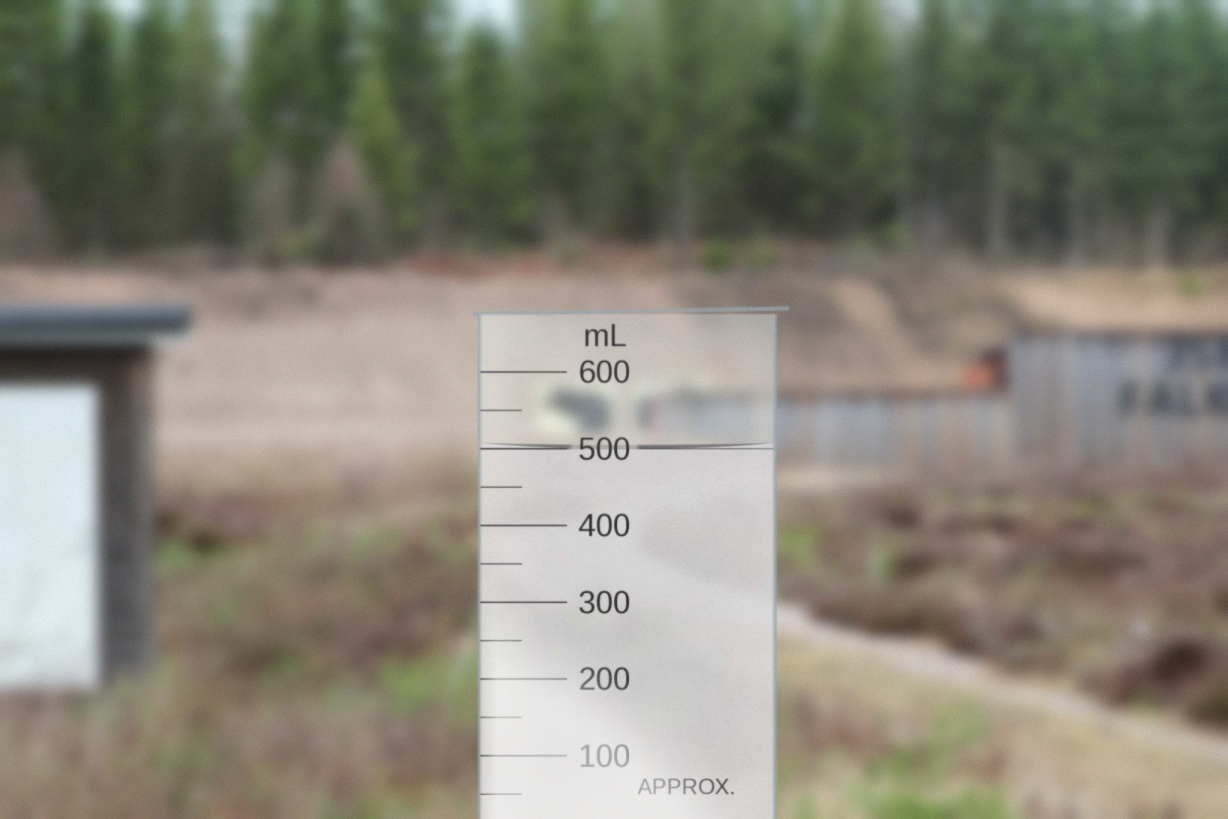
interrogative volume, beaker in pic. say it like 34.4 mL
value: 500 mL
